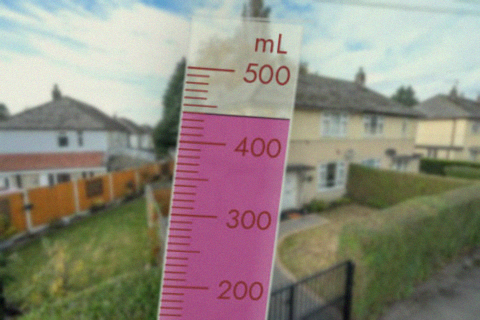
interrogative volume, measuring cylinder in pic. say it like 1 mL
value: 440 mL
